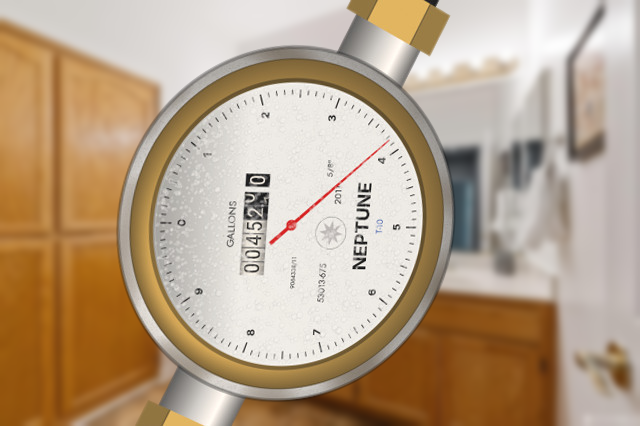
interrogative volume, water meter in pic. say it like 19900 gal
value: 45203.8 gal
